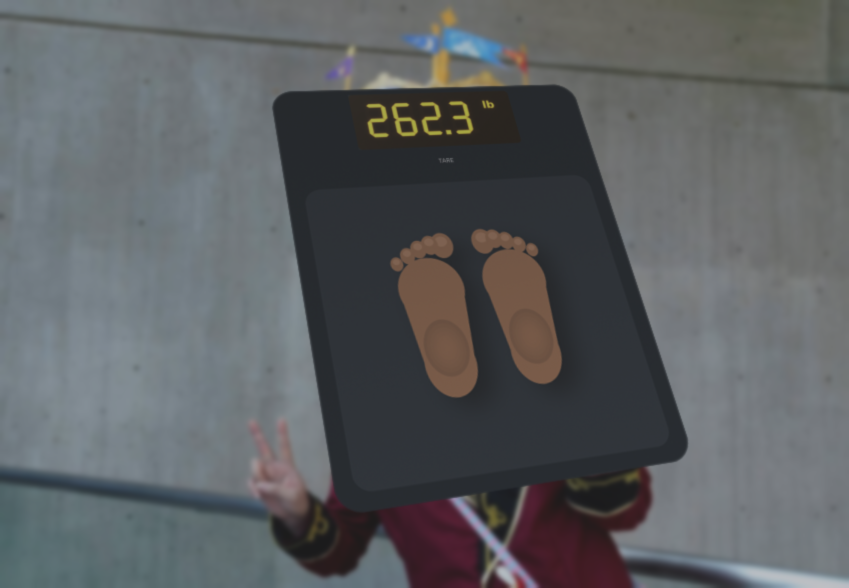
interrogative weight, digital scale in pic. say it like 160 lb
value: 262.3 lb
